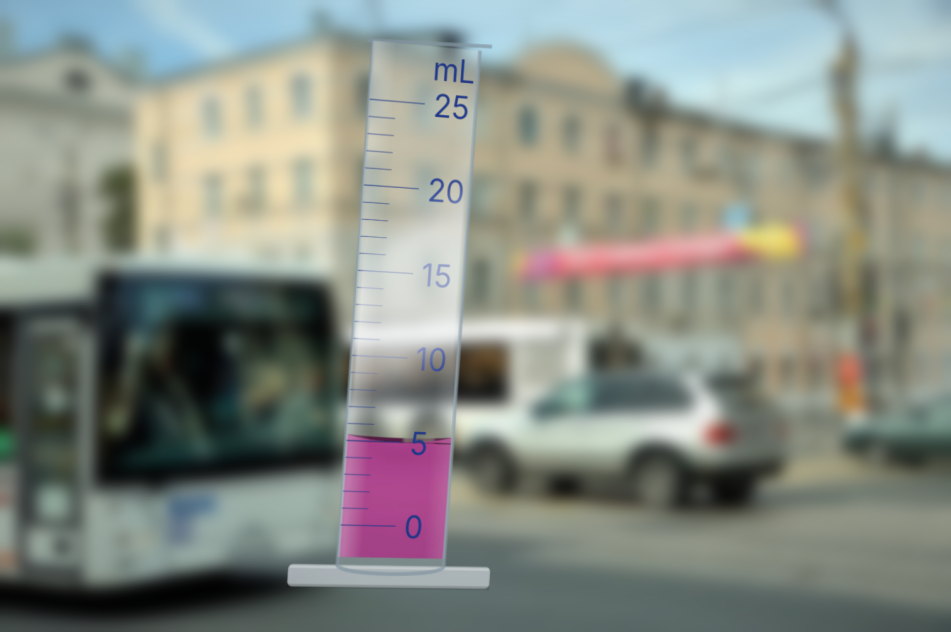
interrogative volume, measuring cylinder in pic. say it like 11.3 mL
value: 5 mL
